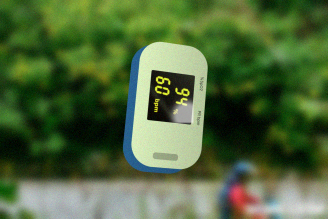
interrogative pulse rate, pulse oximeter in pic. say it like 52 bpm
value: 60 bpm
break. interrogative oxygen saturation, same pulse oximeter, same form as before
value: 94 %
